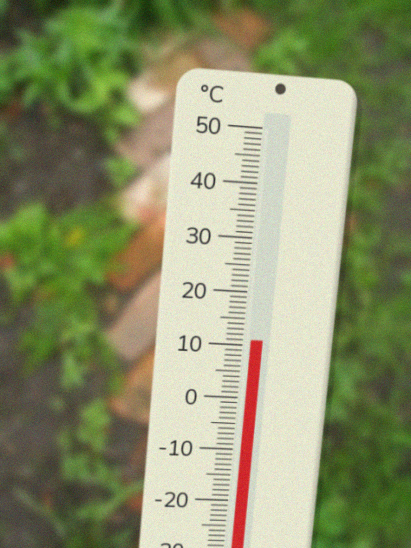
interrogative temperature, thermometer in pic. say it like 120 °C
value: 11 °C
